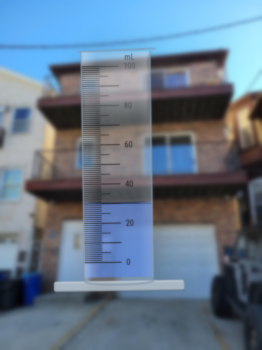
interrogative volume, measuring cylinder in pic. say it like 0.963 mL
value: 30 mL
